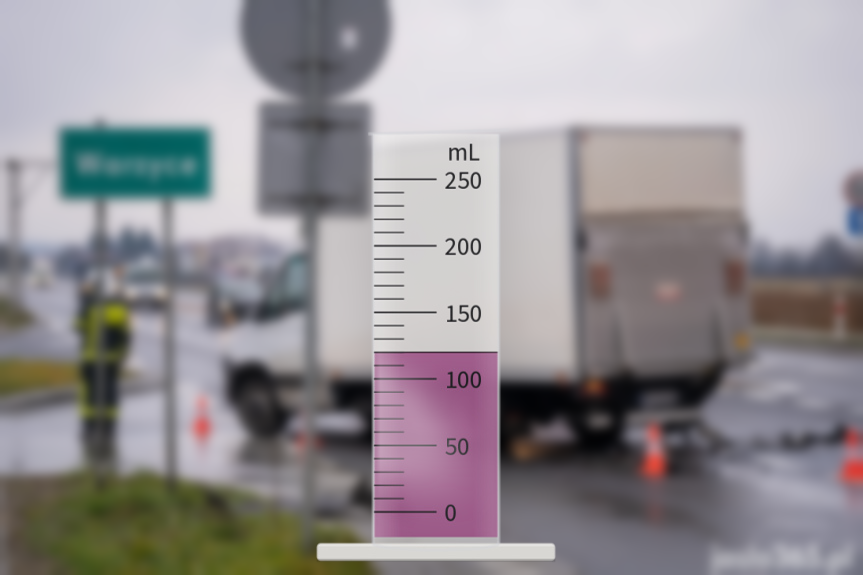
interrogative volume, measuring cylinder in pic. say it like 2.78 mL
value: 120 mL
